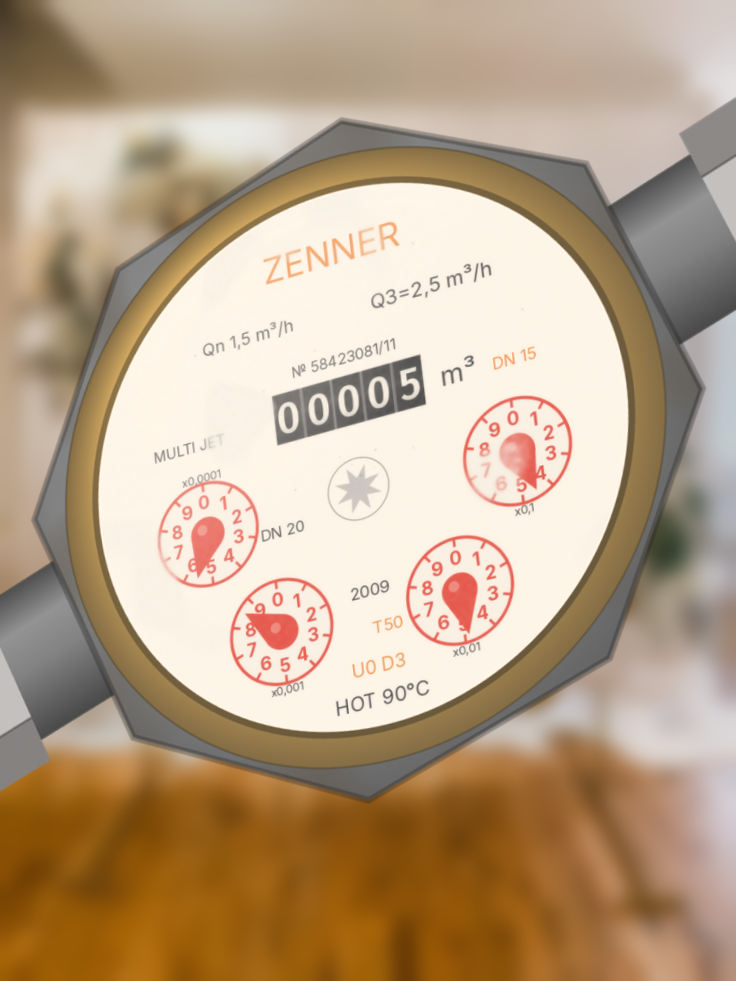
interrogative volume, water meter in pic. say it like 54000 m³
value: 5.4485 m³
